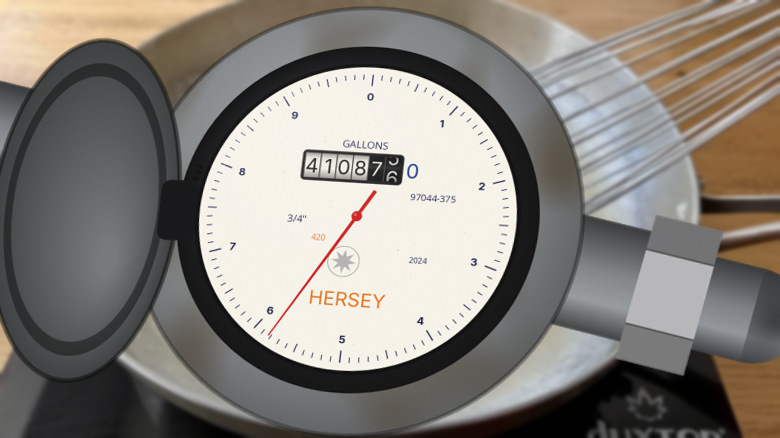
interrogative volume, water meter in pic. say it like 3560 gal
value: 4108755.8 gal
